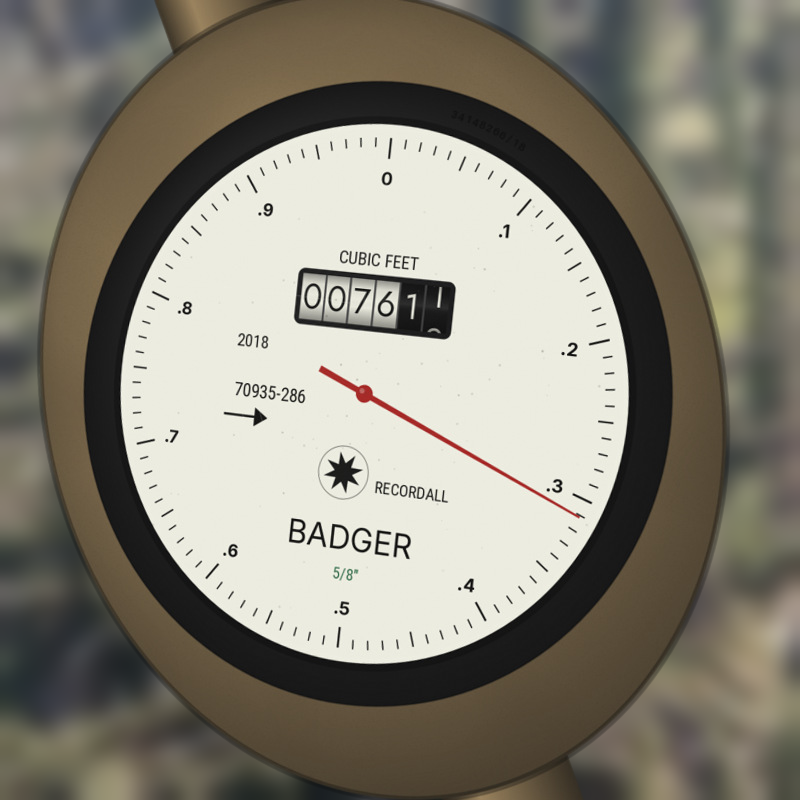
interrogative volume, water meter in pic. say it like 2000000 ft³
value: 7611.31 ft³
